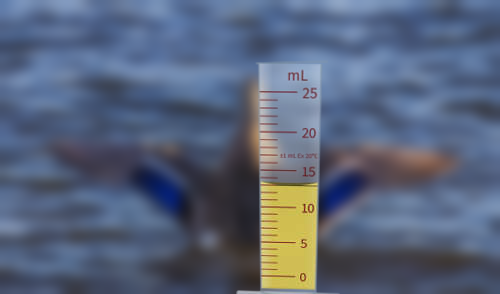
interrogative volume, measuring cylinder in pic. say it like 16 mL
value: 13 mL
